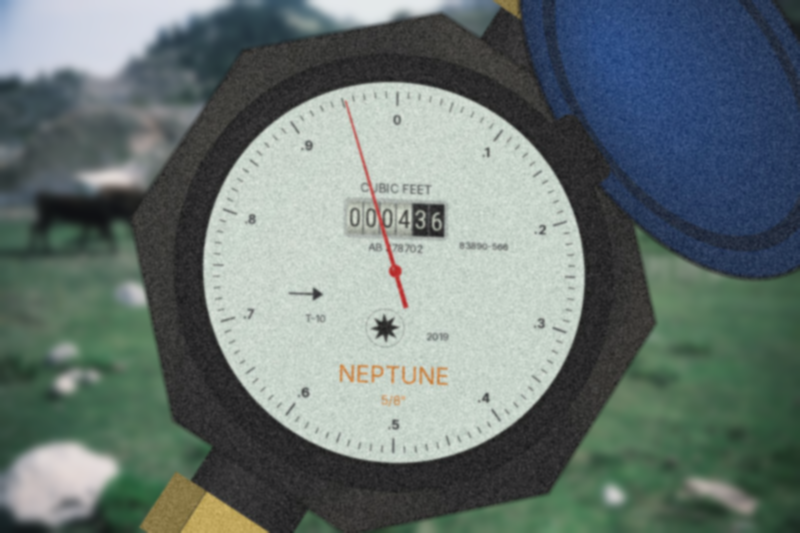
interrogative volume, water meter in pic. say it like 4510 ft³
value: 435.95 ft³
